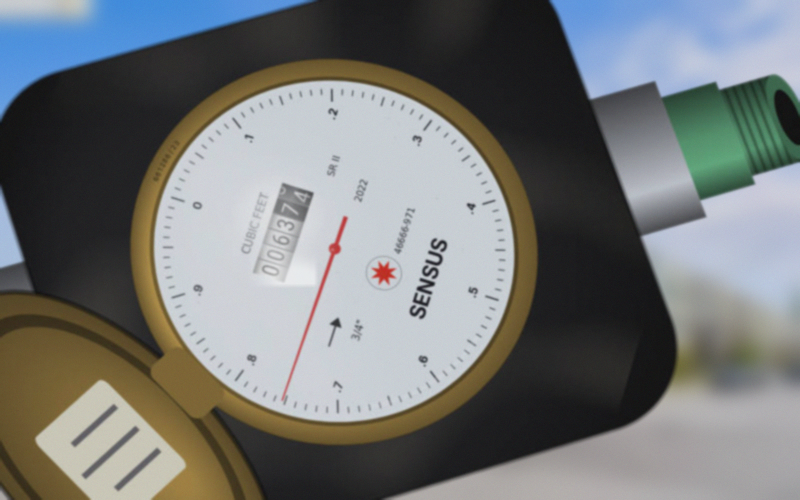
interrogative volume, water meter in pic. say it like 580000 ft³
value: 6373.75 ft³
